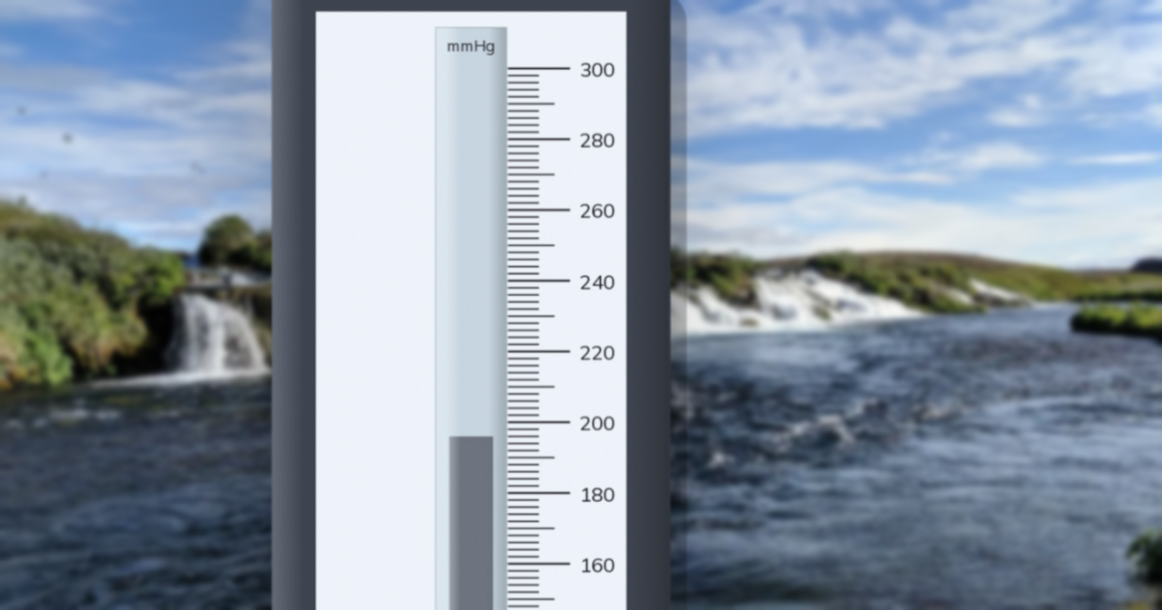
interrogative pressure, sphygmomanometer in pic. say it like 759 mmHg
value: 196 mmHg
